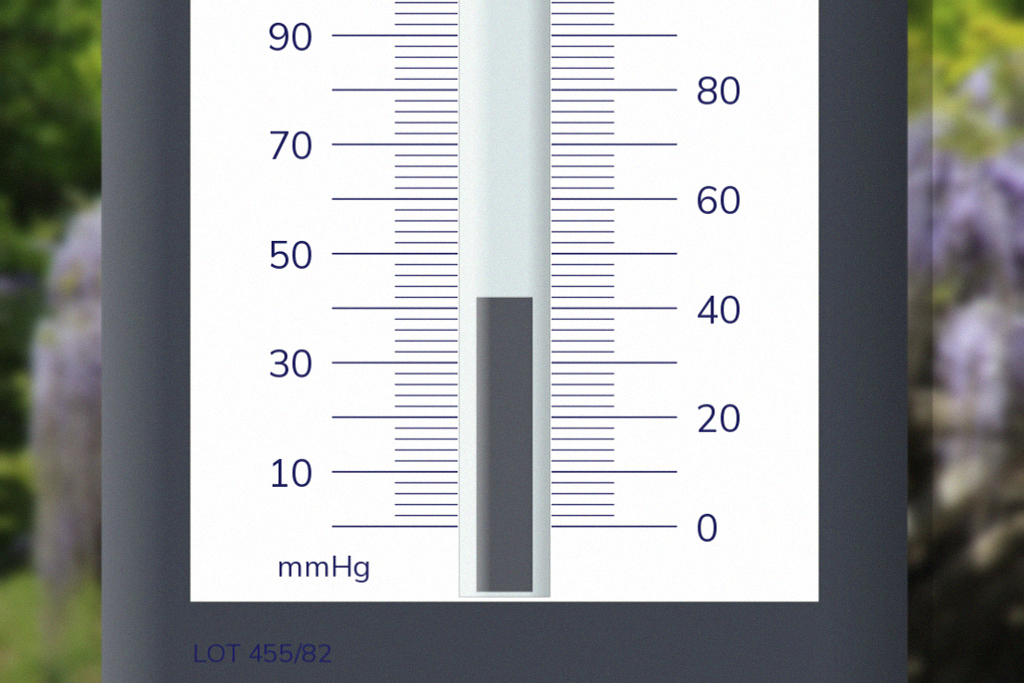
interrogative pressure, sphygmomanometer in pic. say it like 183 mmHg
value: 42 mmHg
